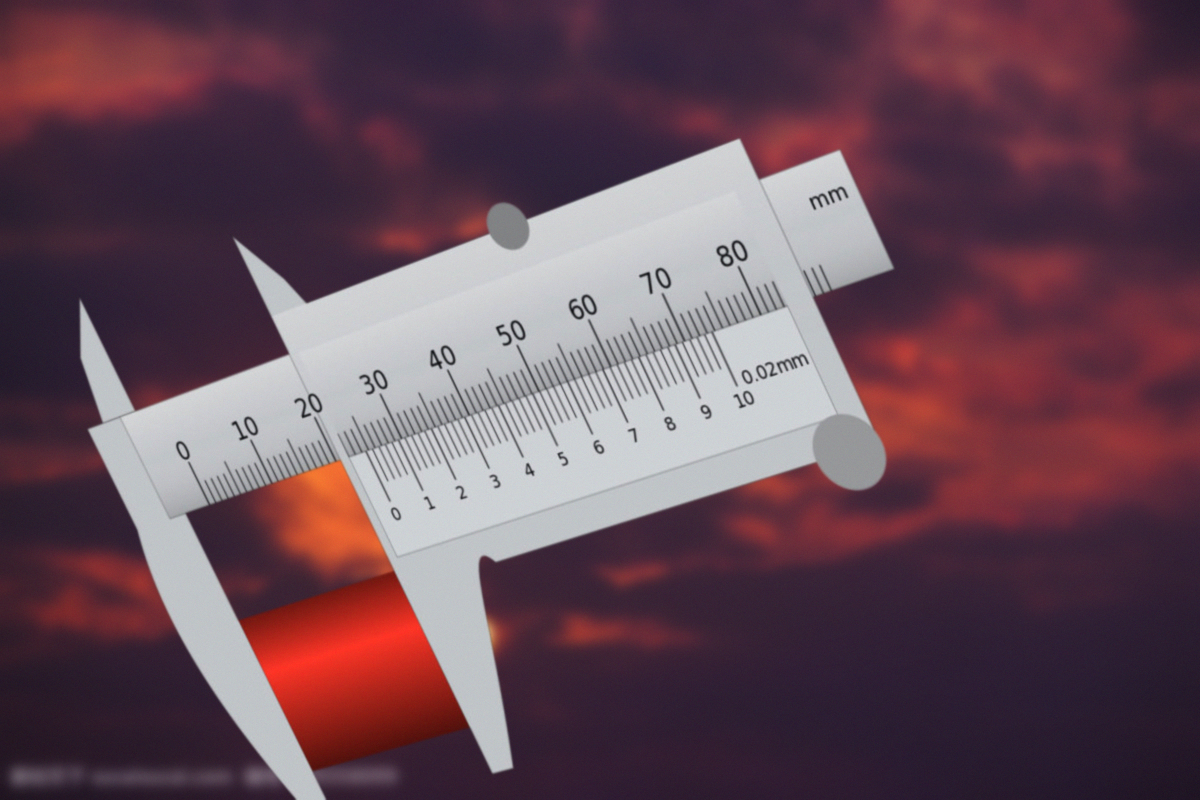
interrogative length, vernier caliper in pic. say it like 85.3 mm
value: 24.6 mm
